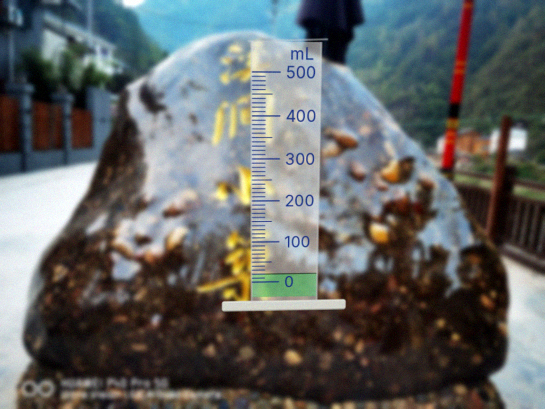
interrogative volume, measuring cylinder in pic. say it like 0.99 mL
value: 20 mL
